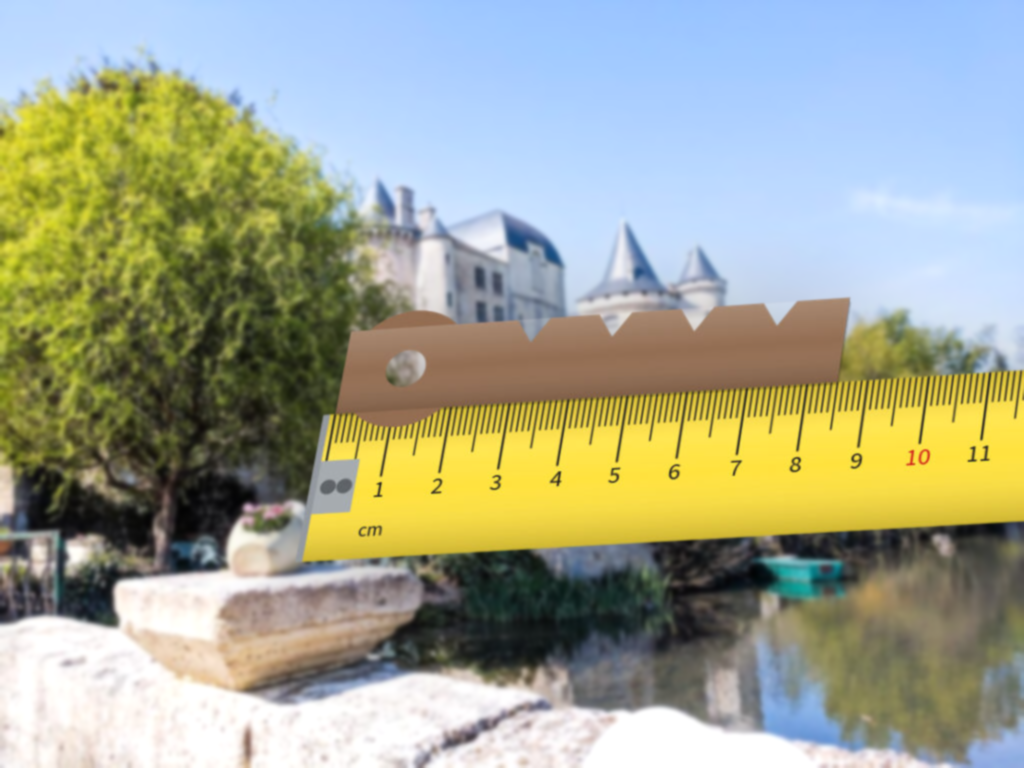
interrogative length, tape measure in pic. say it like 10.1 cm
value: 8.5 cm
